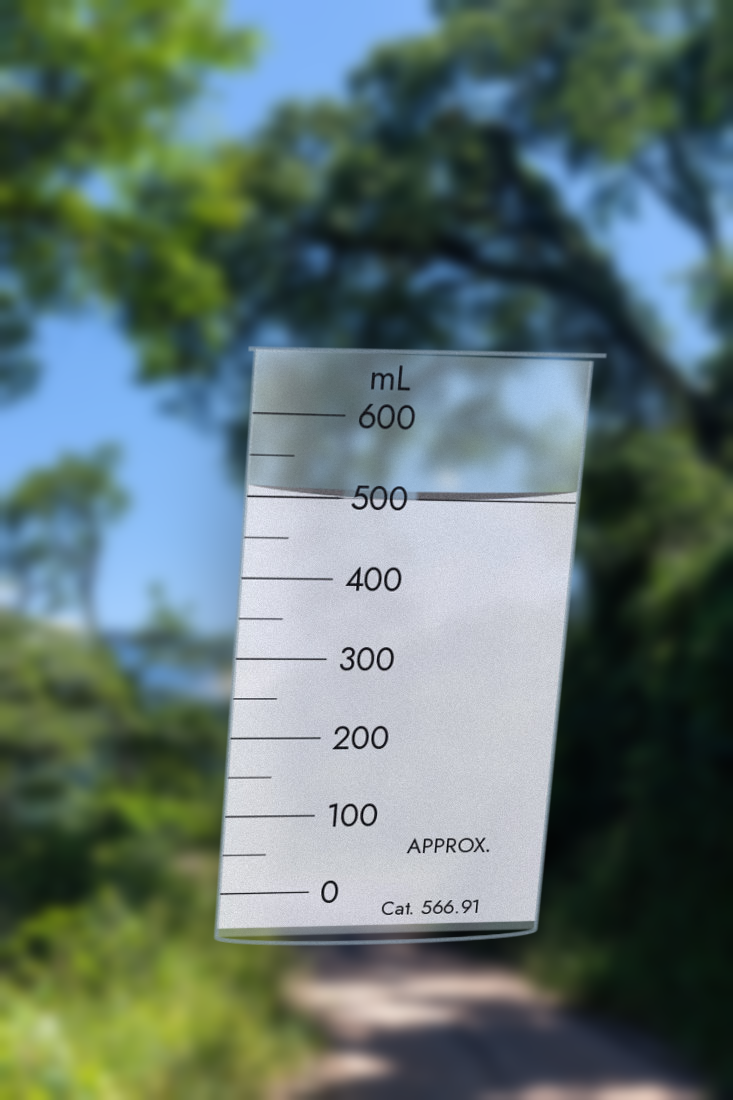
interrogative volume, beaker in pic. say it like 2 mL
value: 500 mL
